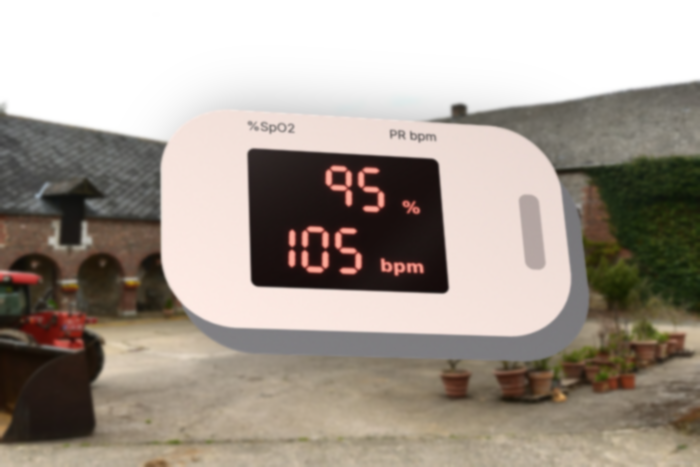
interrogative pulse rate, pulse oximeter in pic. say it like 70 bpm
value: 105 bpm
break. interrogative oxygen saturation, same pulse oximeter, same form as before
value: 95 %
